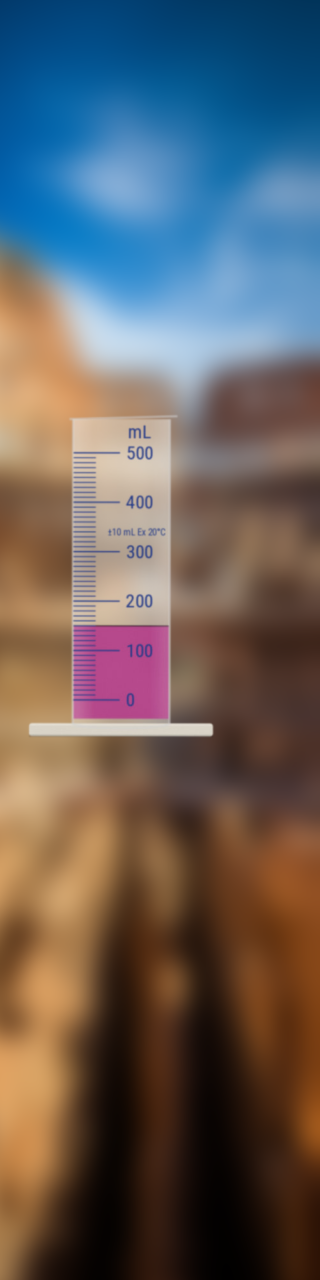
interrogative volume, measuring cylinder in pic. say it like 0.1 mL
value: 150 mL
